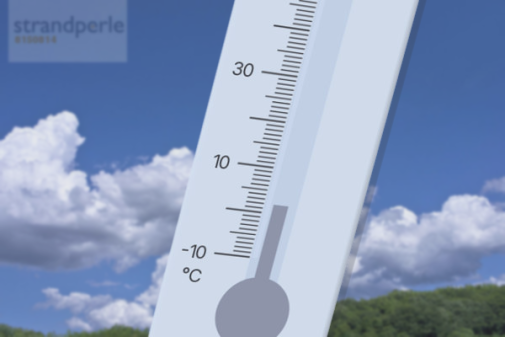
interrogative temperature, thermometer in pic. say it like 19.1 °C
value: 2 °C
